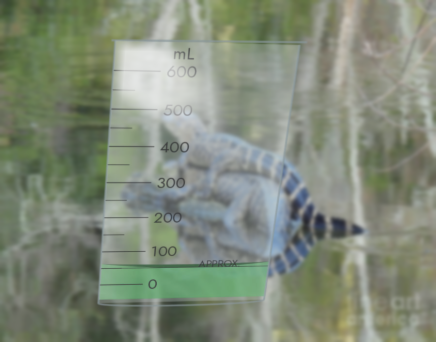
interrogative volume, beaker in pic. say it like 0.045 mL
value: 50 mL
